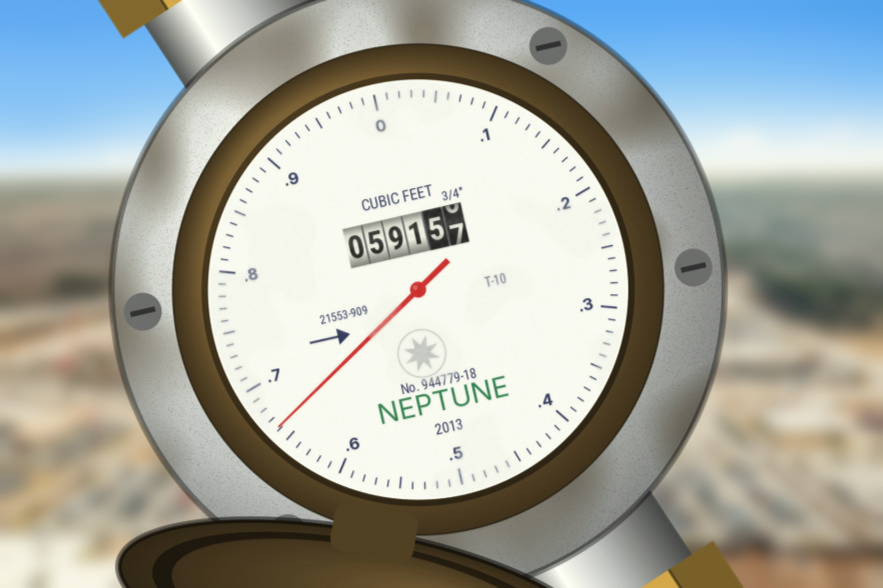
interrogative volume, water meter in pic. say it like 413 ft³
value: 59156.66 ft³
